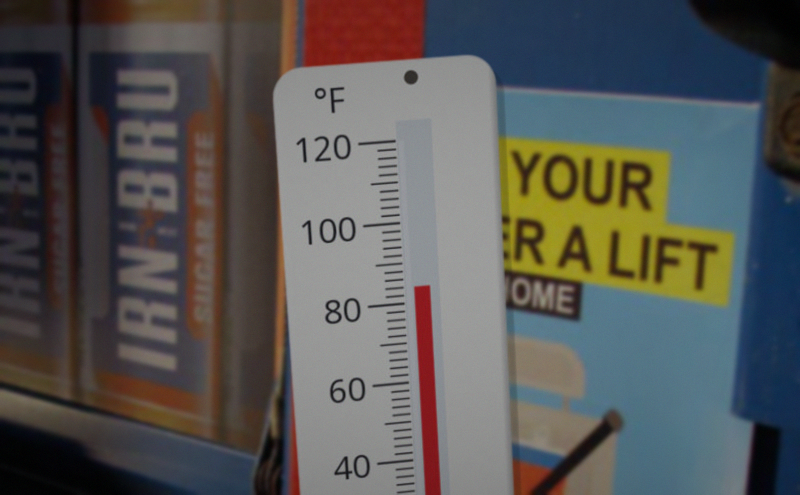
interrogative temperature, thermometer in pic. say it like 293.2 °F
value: 84 °F
